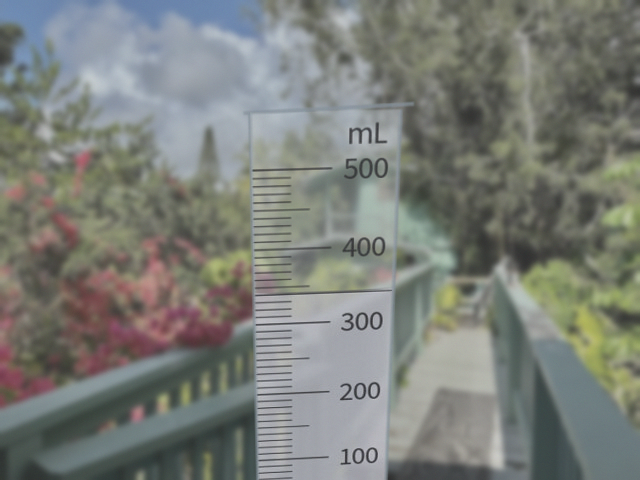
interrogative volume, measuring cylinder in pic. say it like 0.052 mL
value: 340 mL
